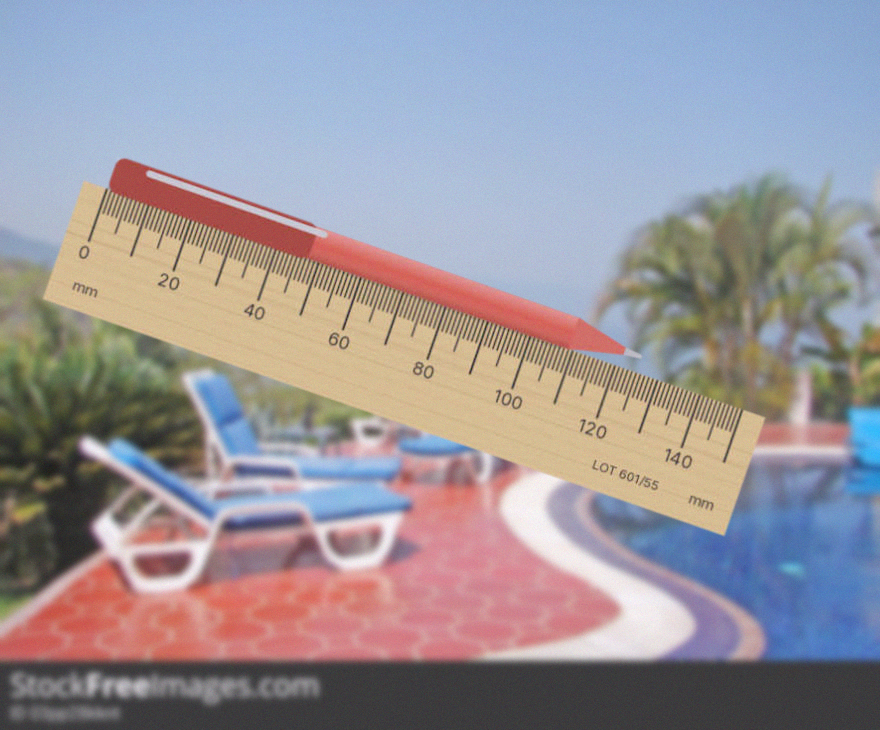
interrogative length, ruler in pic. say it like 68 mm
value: 125 mm
